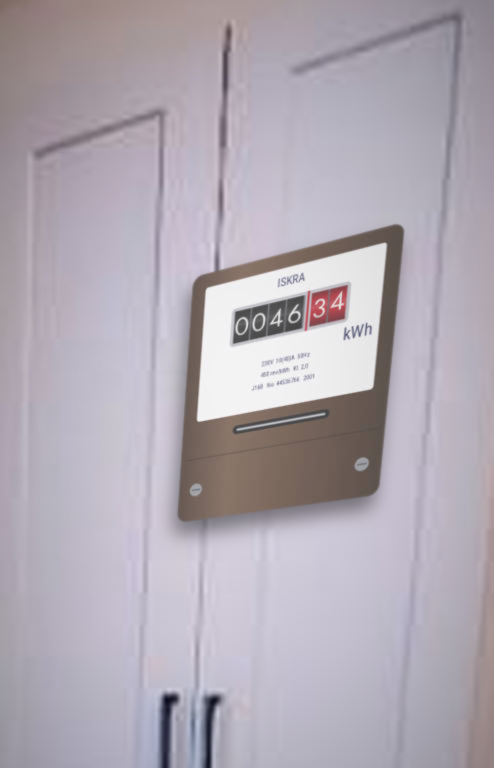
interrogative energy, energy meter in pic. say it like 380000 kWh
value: 46.34 kWh
